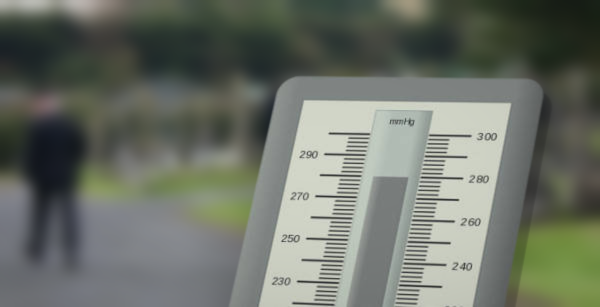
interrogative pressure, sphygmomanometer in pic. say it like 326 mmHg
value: 280 mmHg
